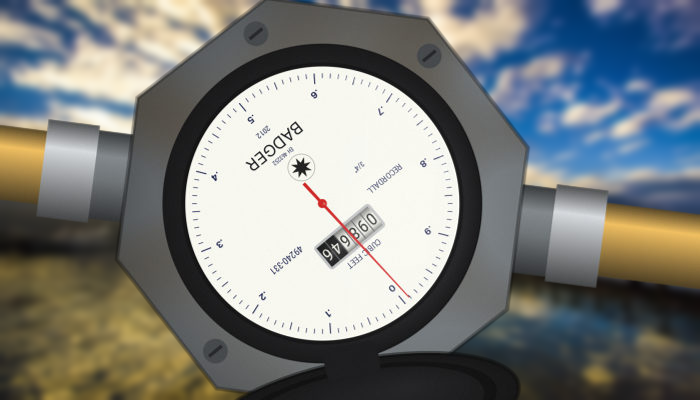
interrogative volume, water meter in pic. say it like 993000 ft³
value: 98645.99 ft³
